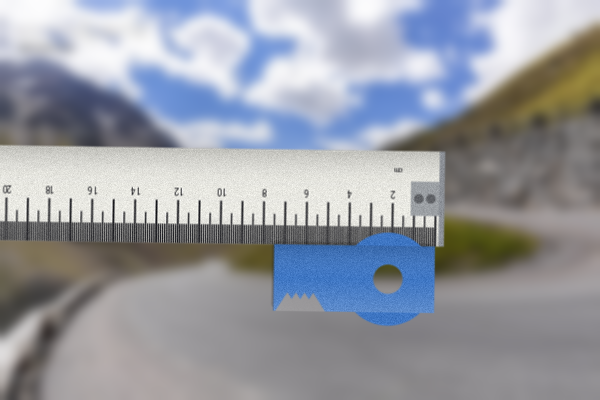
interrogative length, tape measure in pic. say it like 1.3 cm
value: 7.5 cm
